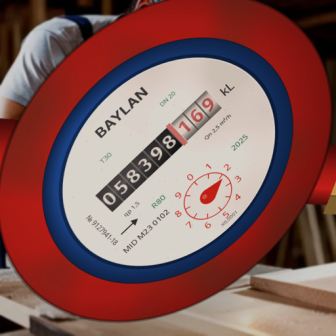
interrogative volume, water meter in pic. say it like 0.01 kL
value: 58398.1692 kL
